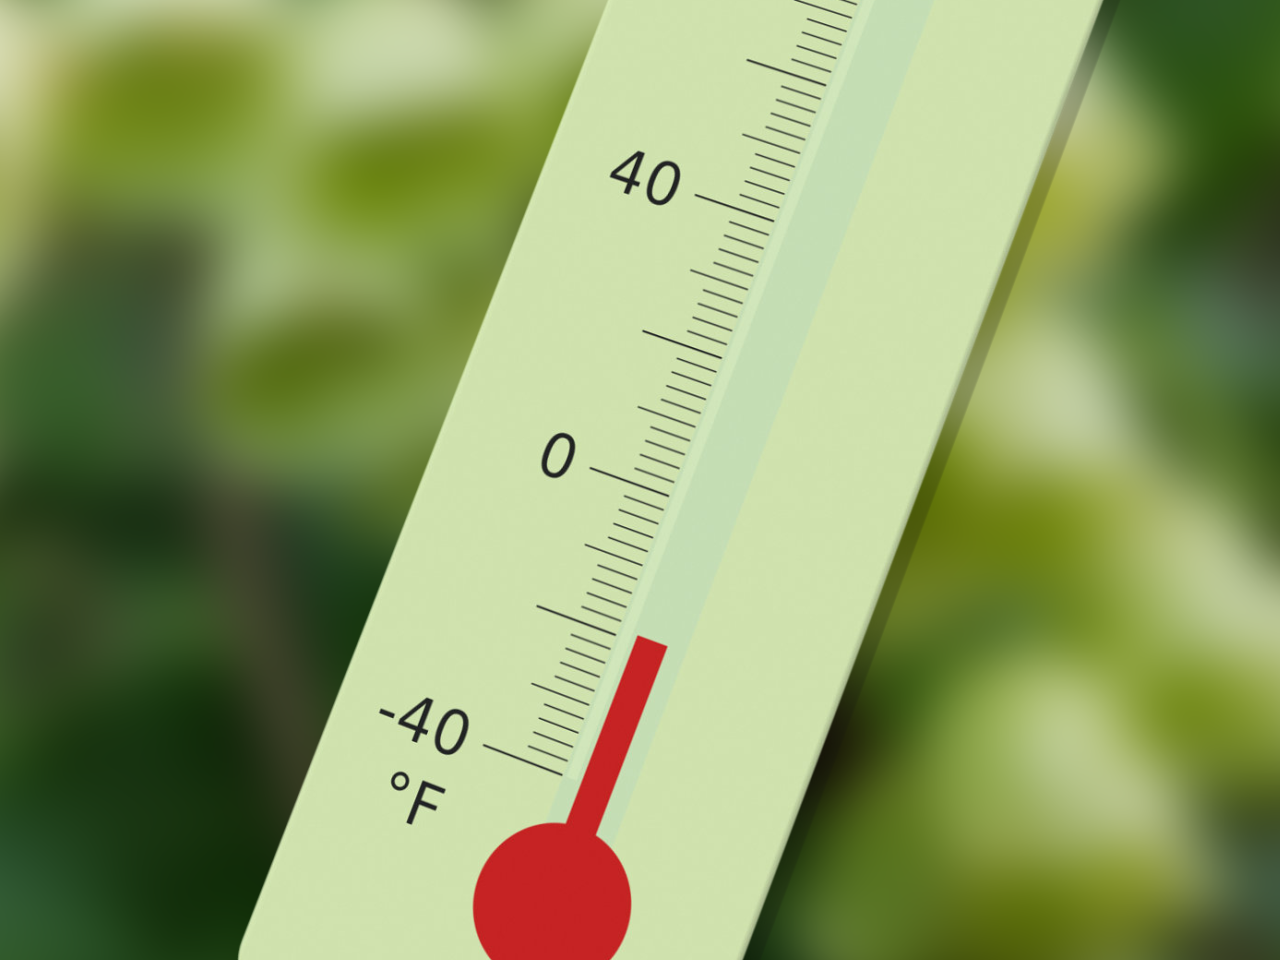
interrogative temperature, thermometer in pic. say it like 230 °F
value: -19 °F
